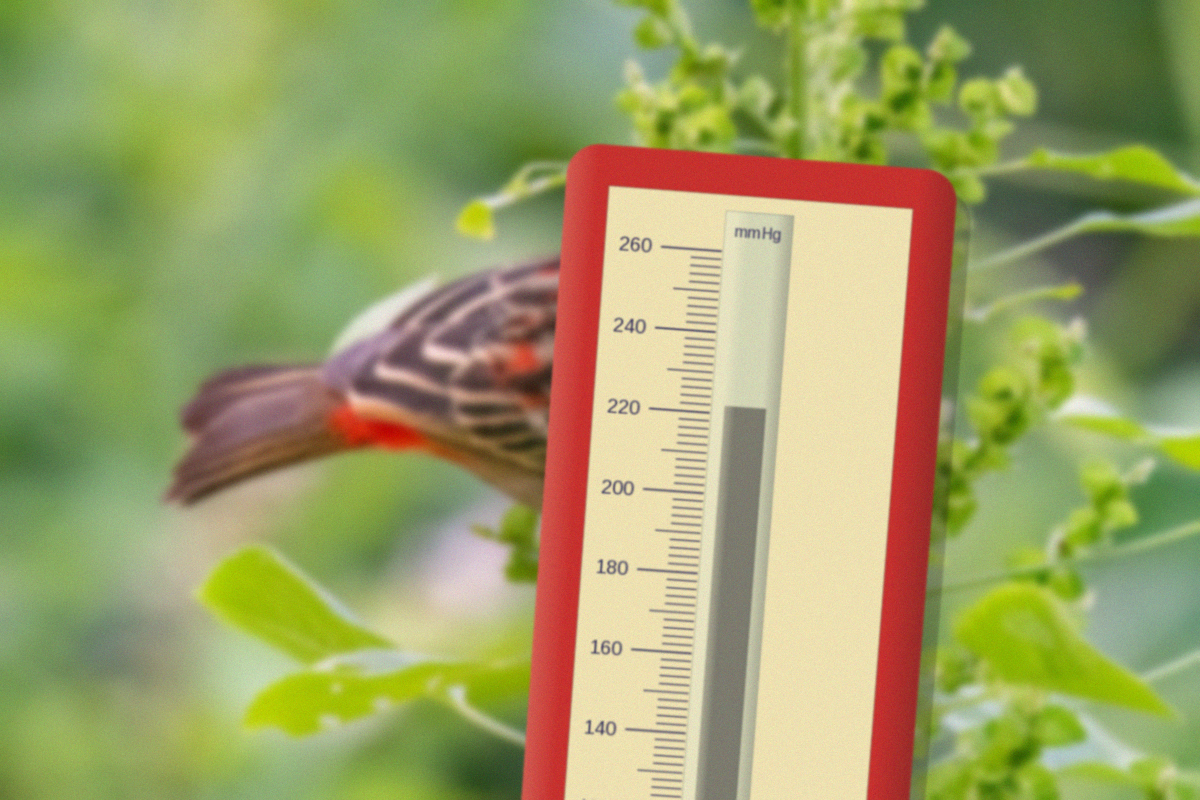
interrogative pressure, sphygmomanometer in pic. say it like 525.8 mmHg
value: 222 mmHg
